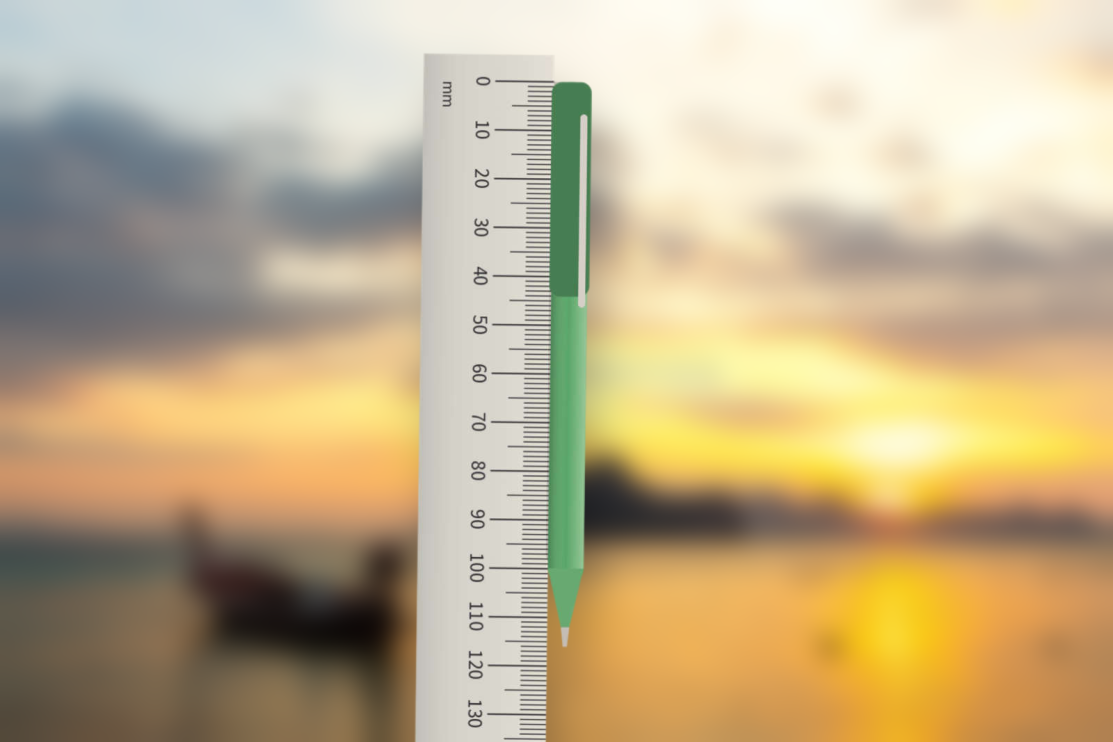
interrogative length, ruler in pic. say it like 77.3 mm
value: 116 mm
